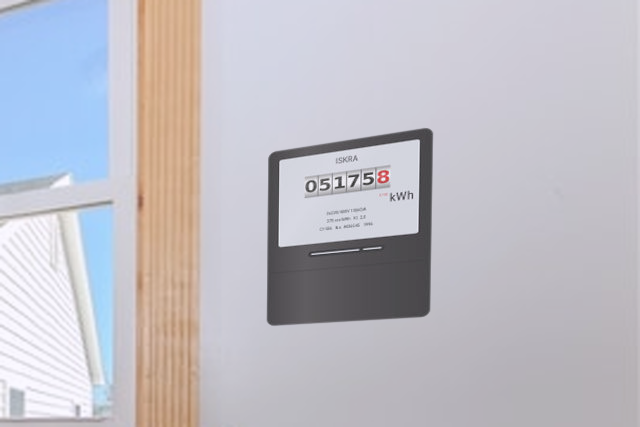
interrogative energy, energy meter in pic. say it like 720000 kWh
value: 5175.8 kWh
